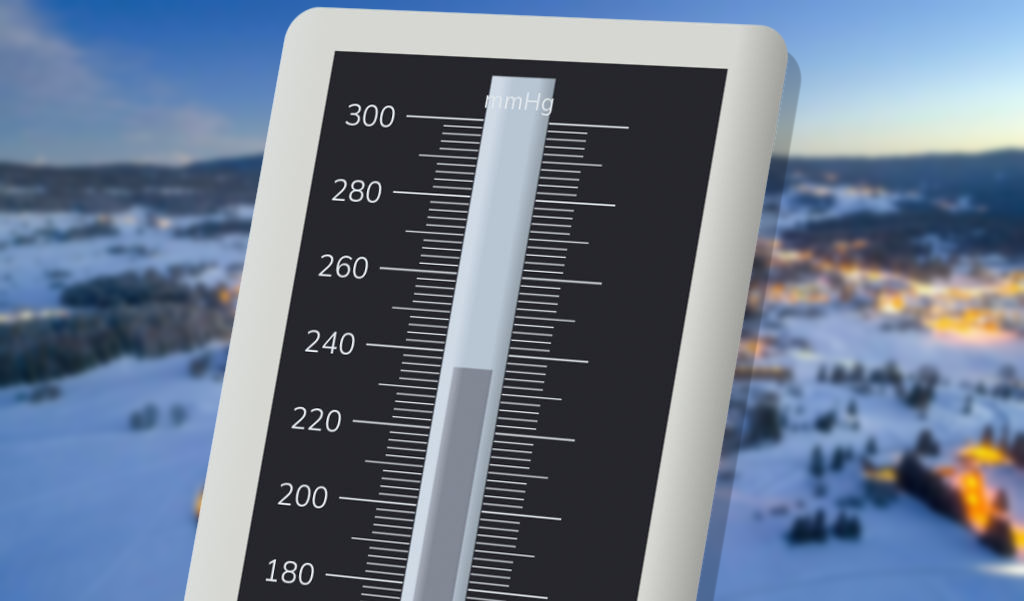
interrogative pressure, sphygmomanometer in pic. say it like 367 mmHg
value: 236 mmHg
